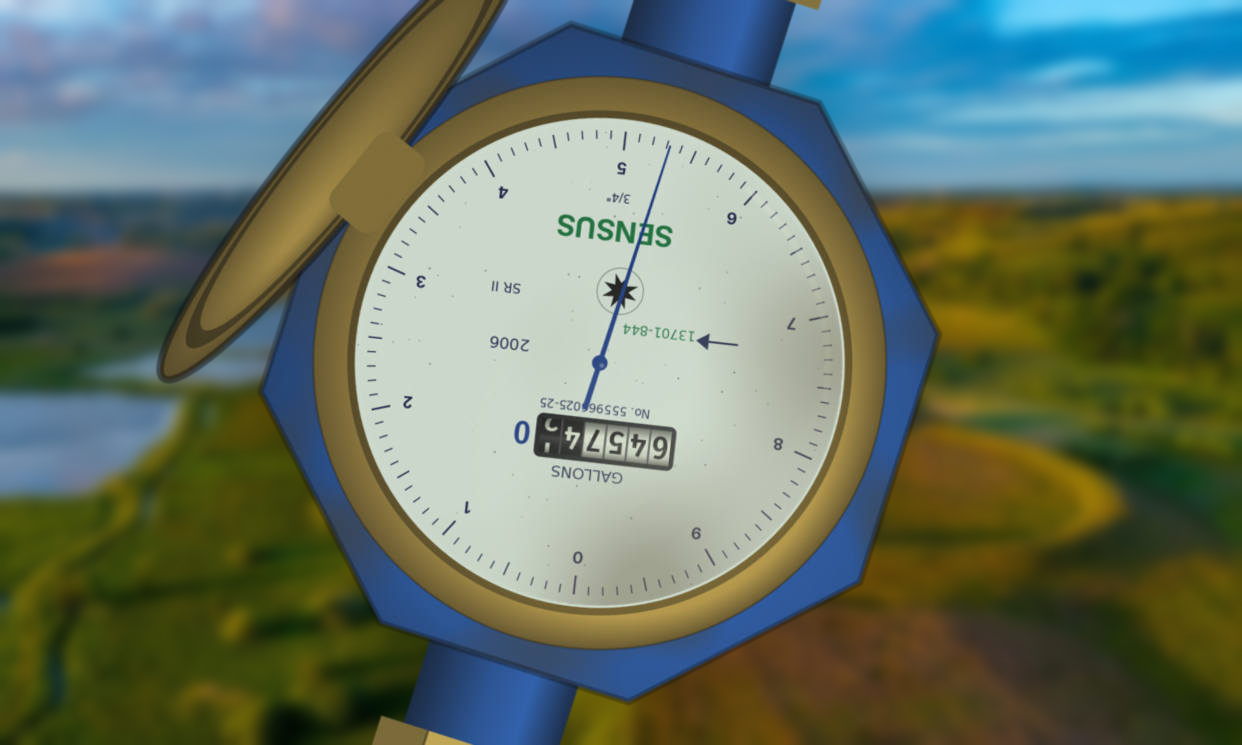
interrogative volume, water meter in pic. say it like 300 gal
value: 6457415.3 gal
